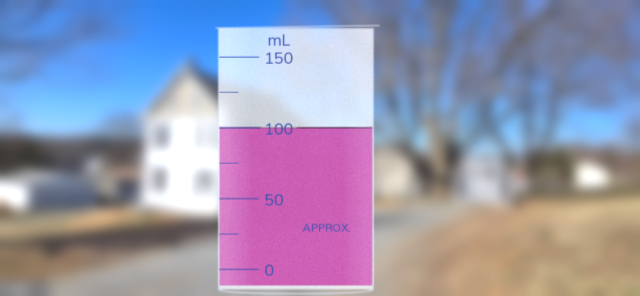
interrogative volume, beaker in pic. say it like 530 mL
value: 100 mL
